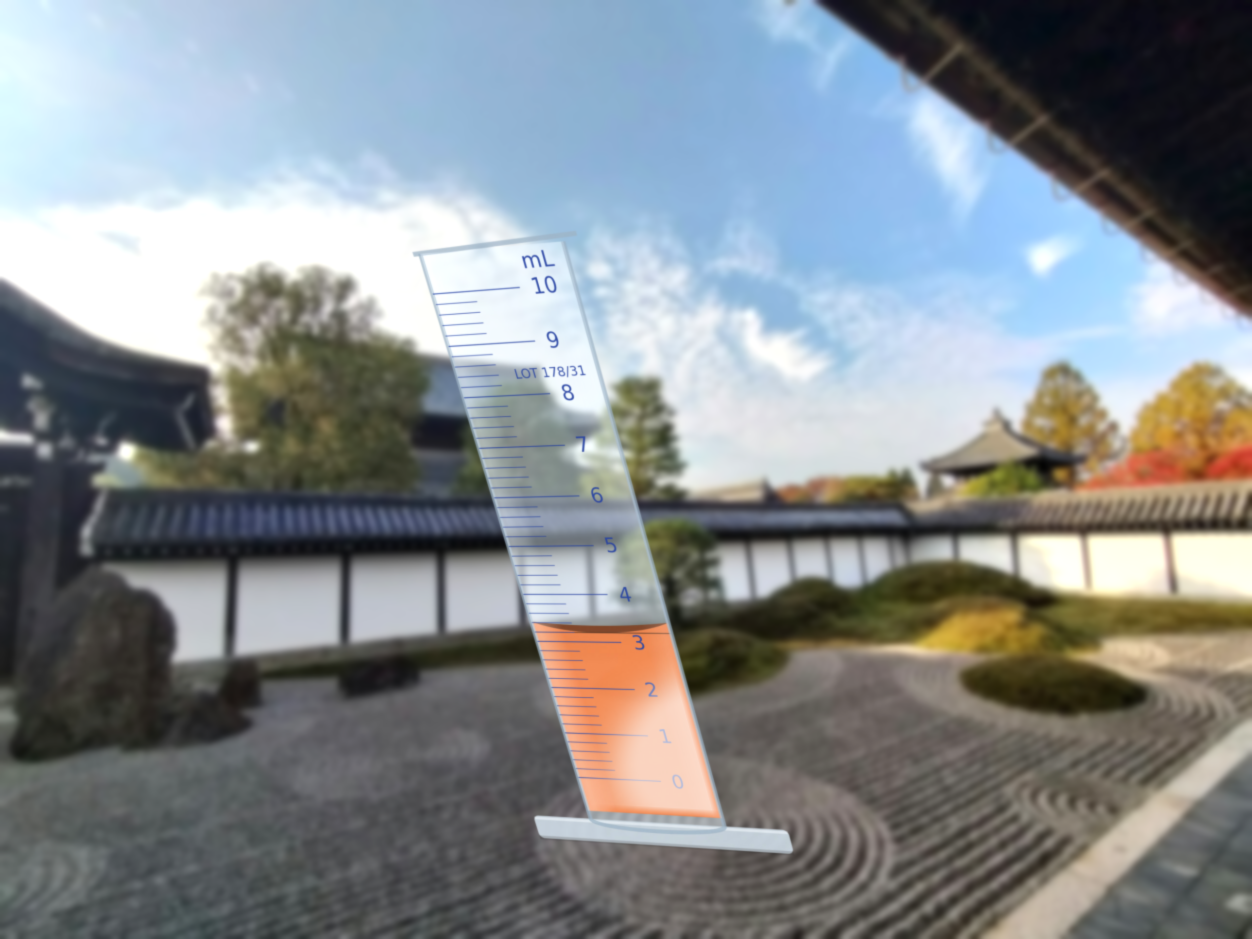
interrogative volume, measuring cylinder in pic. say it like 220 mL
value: 3.2 mL
